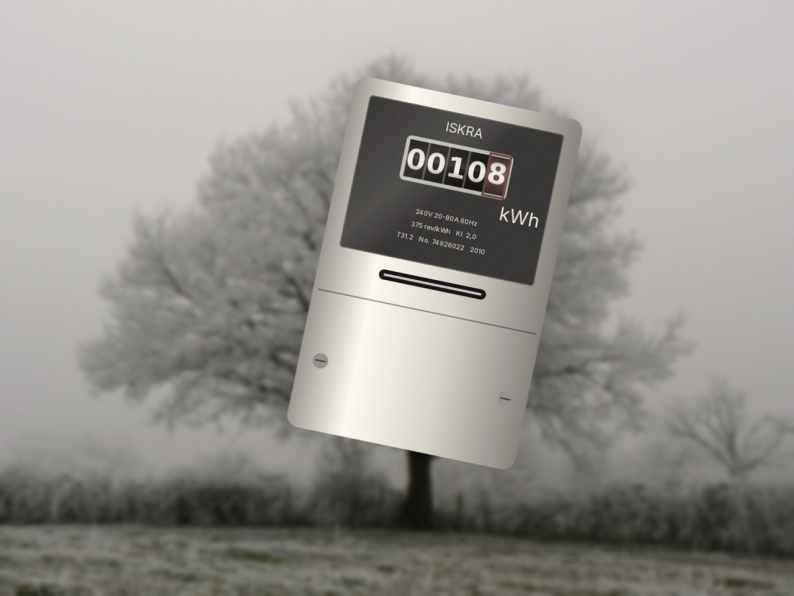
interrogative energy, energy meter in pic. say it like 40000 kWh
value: 10.8 kWh
